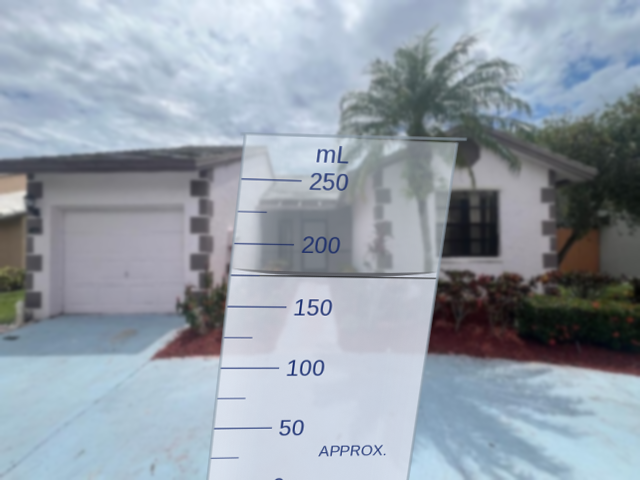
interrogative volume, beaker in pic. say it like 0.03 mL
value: 175 mL
